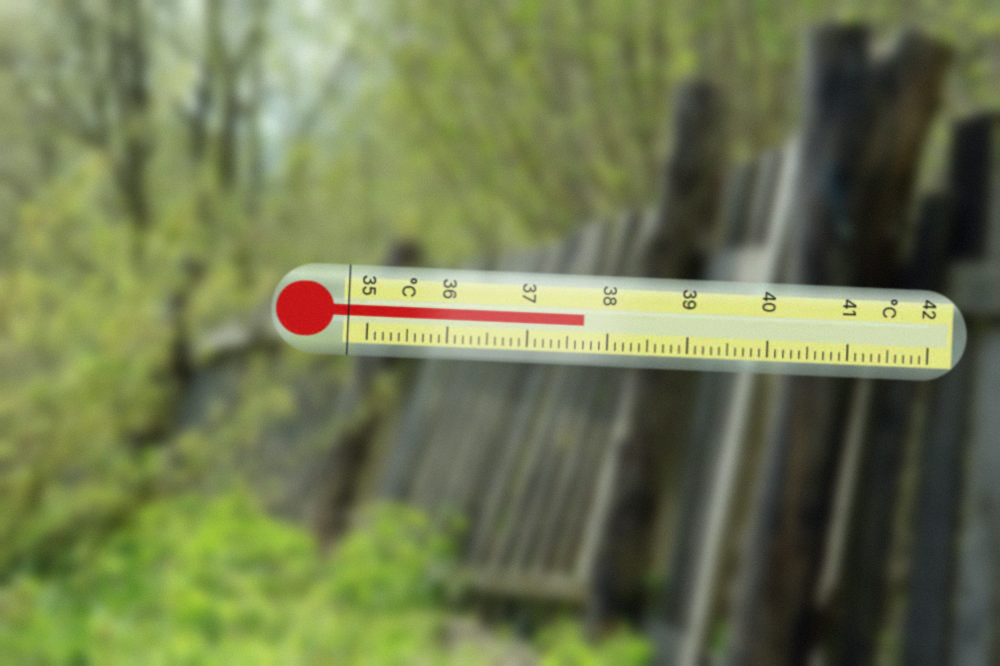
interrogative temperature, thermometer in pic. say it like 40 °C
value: 37.7 °C
